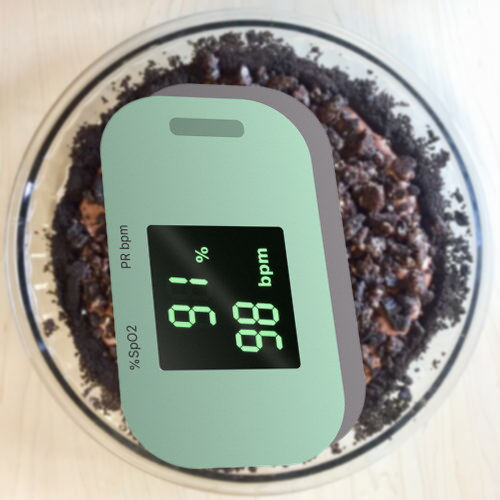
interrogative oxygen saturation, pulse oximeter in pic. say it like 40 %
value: 91 %
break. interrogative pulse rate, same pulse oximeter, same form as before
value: 98 bpm
